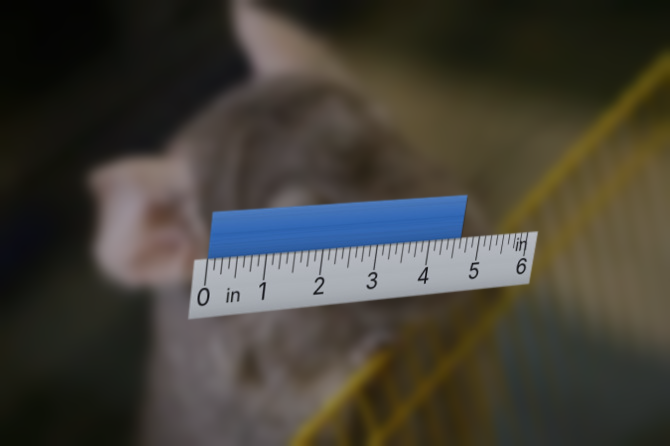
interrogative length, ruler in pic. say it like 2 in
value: 4.625 in
